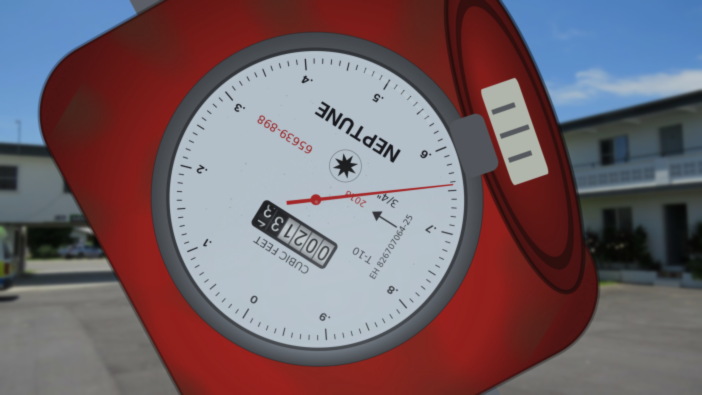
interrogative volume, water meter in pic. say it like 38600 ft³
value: 2132.64 ft³
